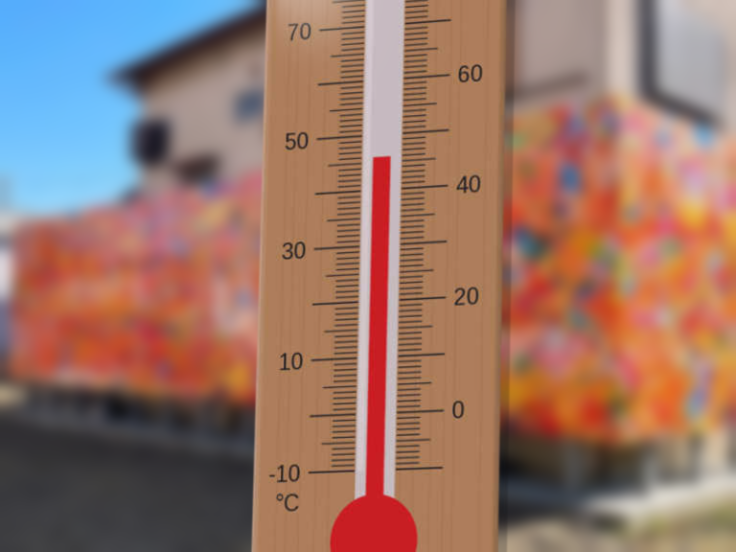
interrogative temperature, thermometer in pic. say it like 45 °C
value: 46 °C
